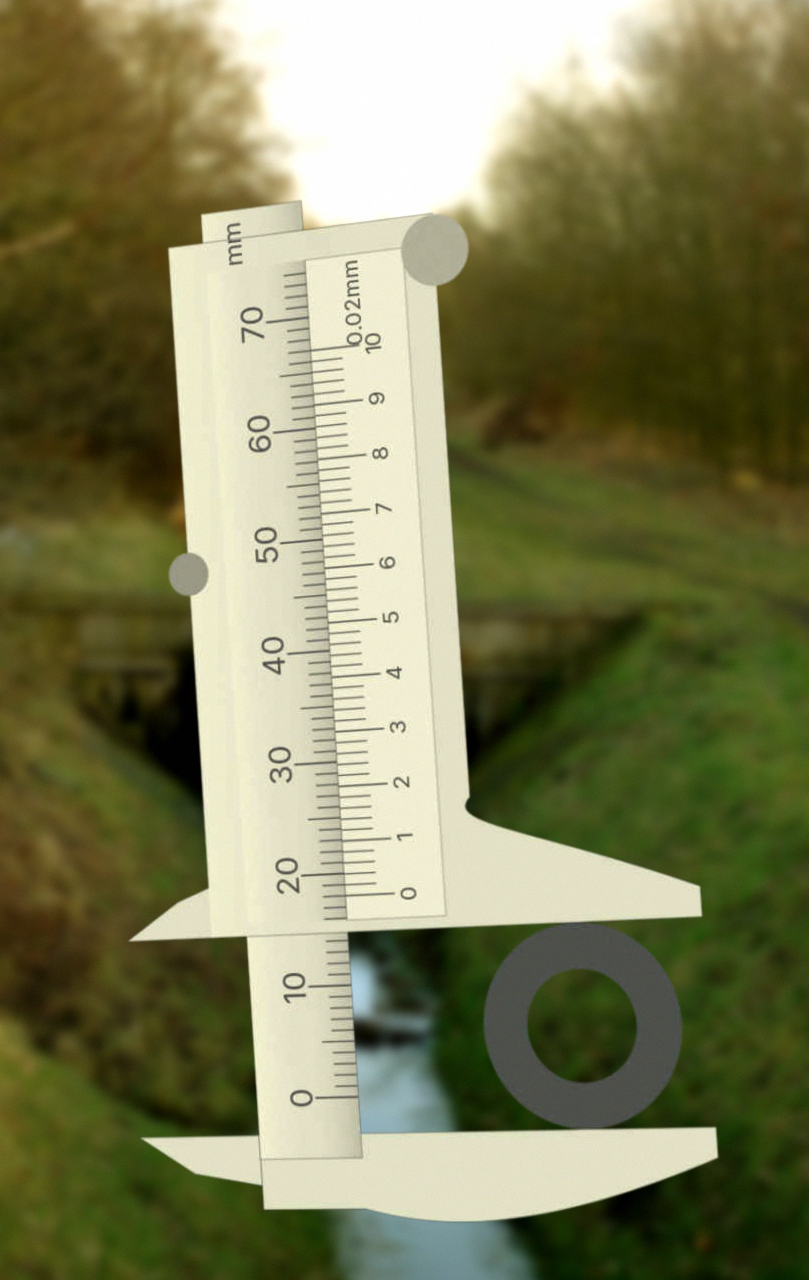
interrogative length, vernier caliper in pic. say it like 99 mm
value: 18.0 mm
